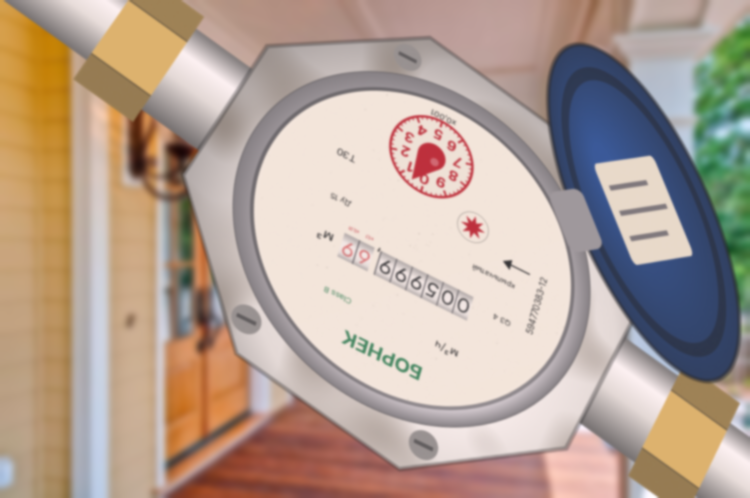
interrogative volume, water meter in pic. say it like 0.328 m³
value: 5999.690 m³
